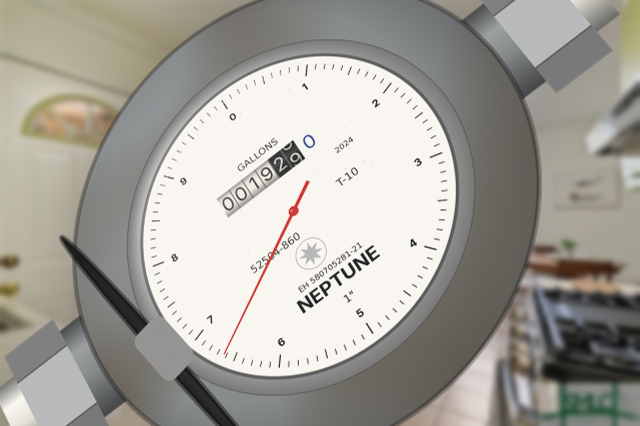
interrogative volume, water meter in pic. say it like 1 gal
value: 19286.6 gal
